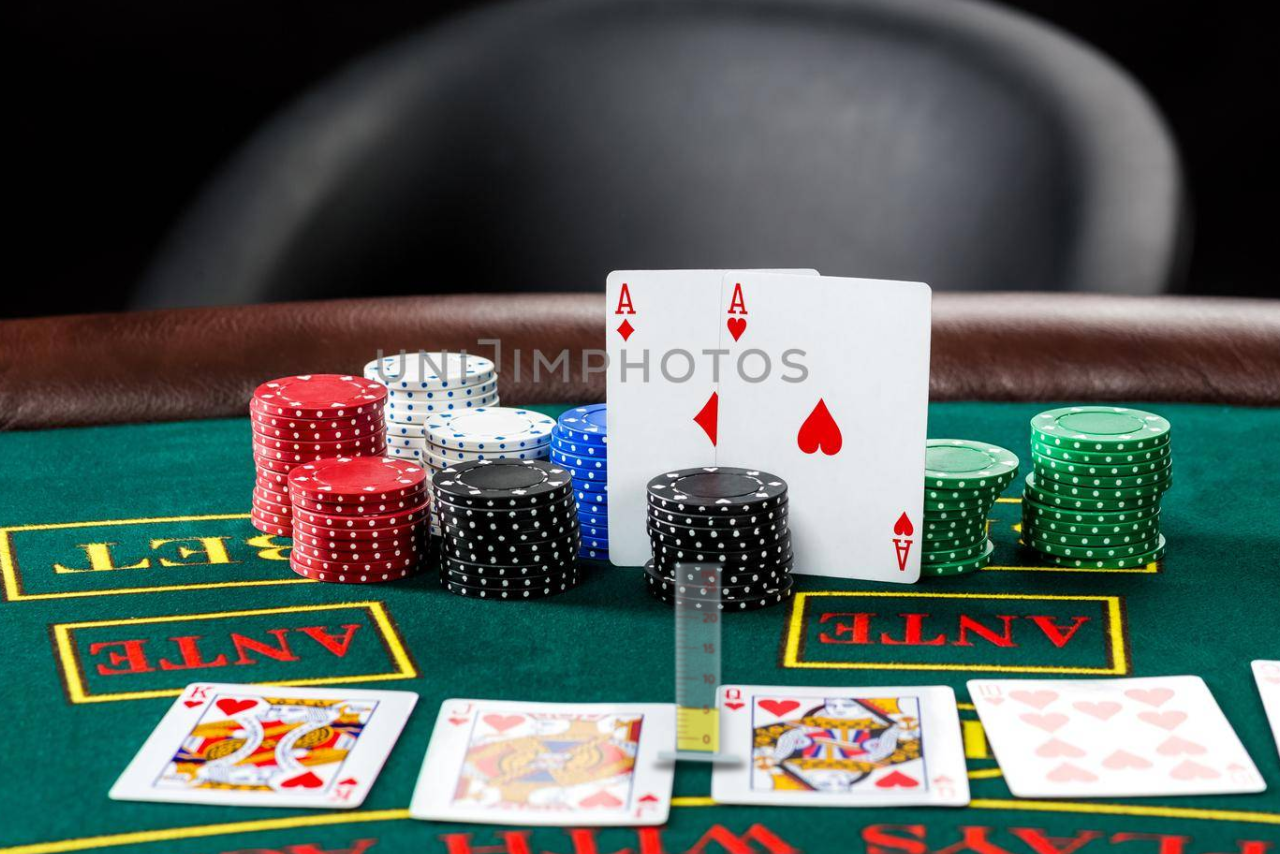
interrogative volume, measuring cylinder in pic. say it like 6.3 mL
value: 5 mL
